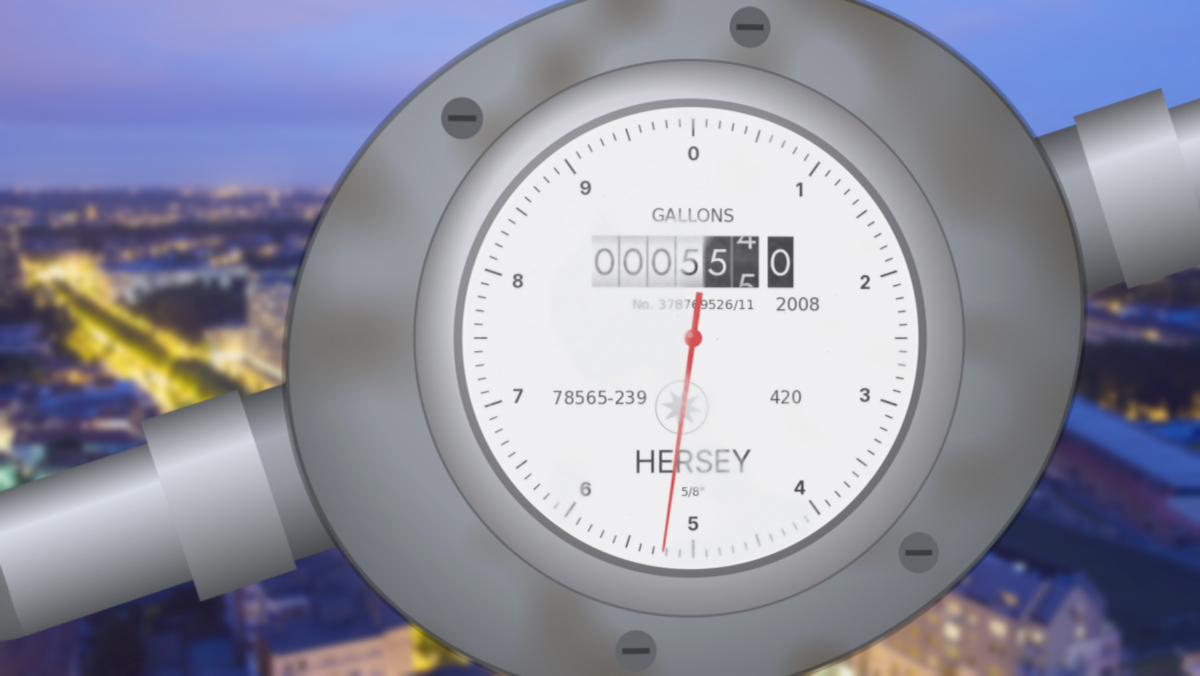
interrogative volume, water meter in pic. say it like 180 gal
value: 5545.2 gal
